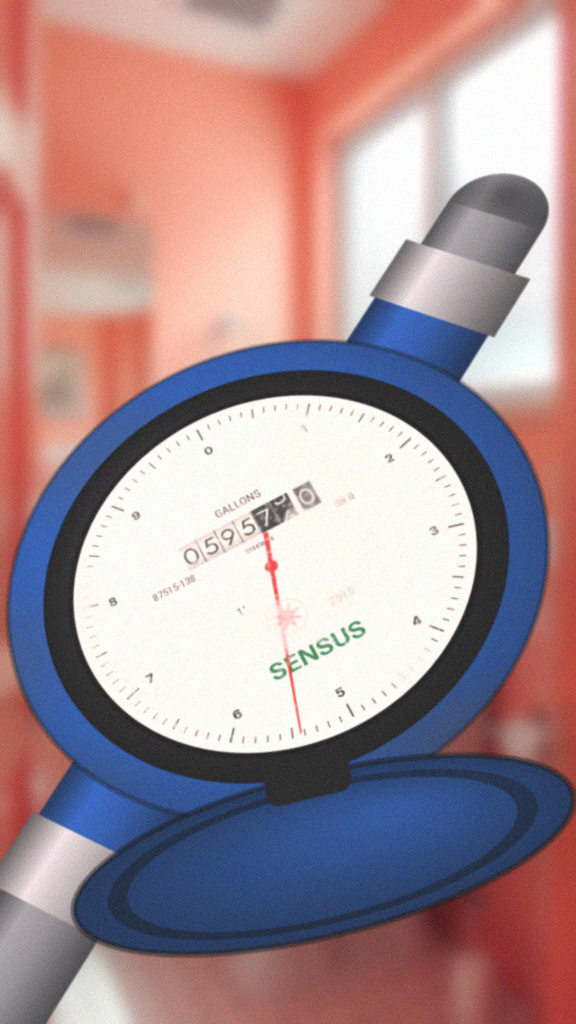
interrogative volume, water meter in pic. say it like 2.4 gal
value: 595755.4 gal
